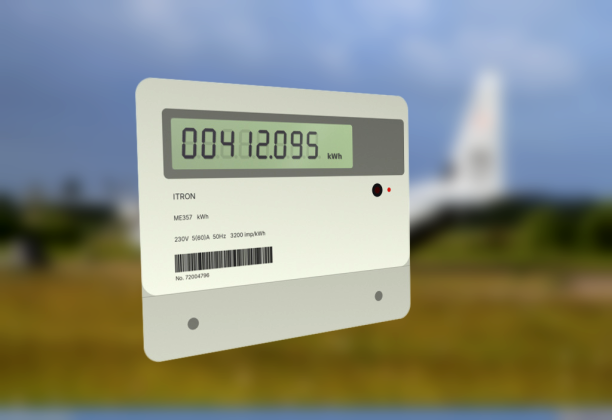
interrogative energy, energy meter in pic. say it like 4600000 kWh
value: 412.095 kWh
